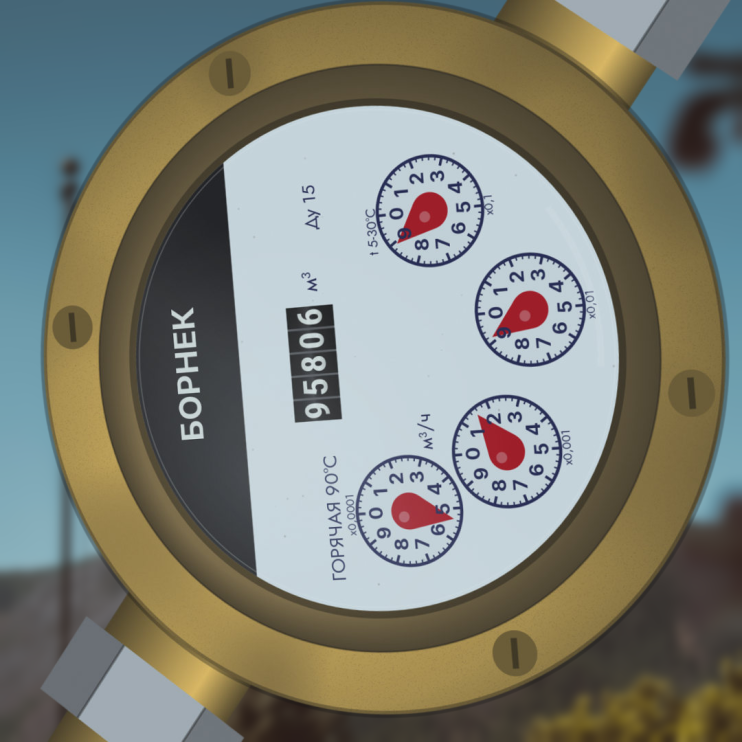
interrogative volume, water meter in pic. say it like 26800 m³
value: 95806.8915 m³
